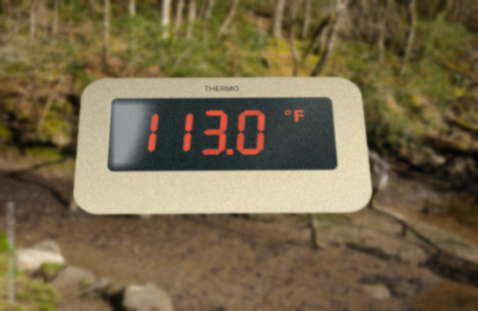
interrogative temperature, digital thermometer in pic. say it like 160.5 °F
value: 113.0 °F
